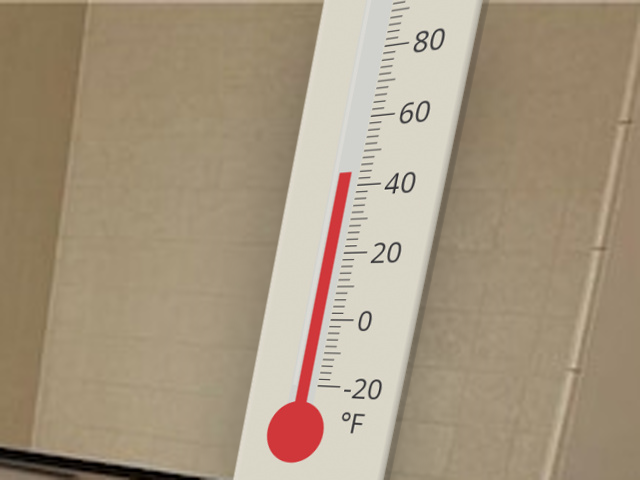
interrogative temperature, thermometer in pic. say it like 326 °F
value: 44 °F
